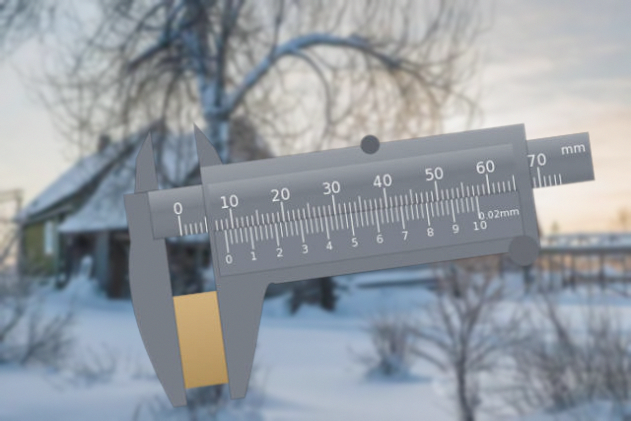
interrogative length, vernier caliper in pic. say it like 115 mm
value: 8.5 mm
